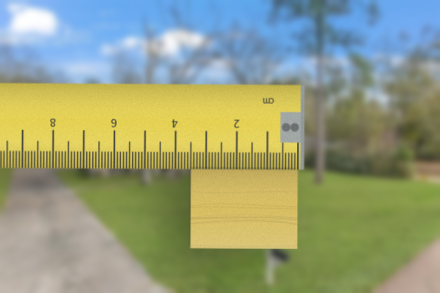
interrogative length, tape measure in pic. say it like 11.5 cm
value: 3.5 cm
